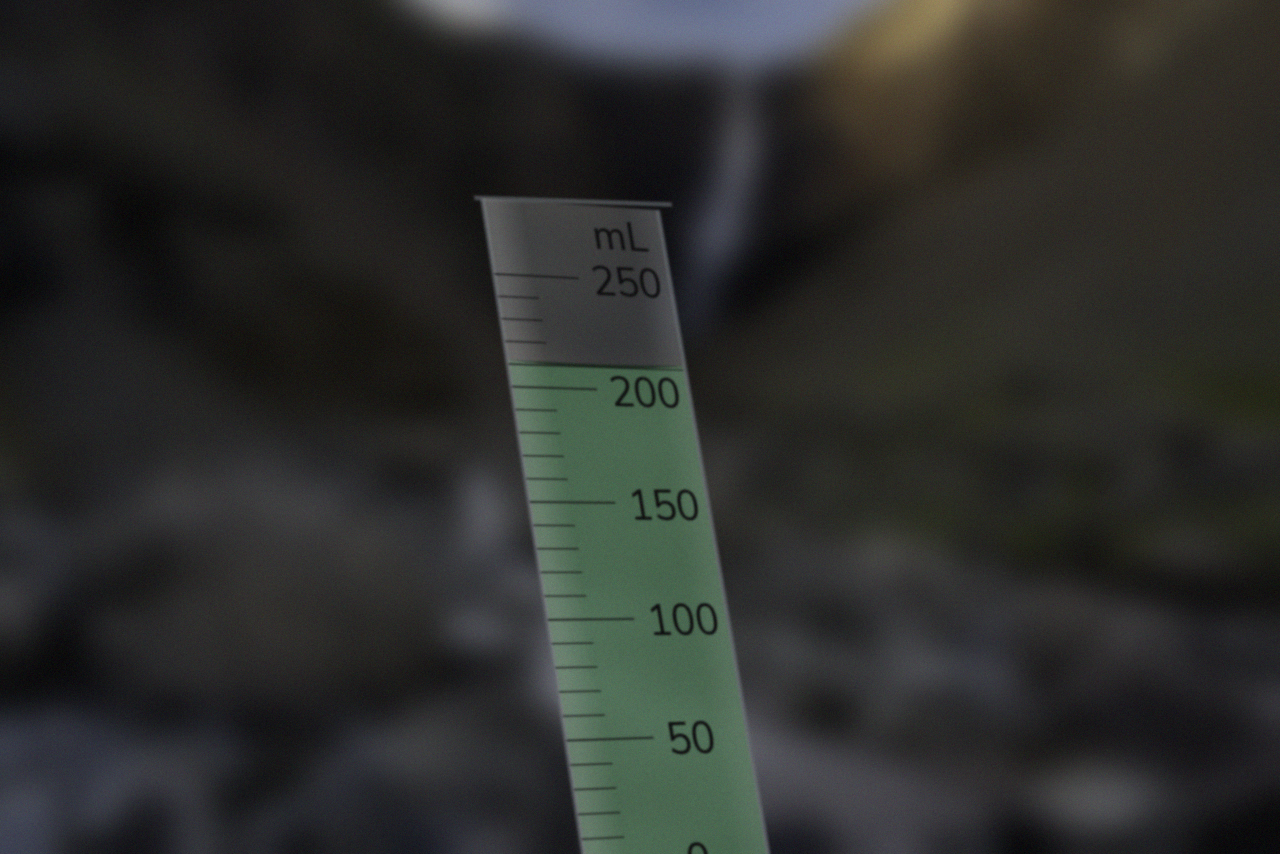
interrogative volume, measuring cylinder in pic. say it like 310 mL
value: 210 mL
